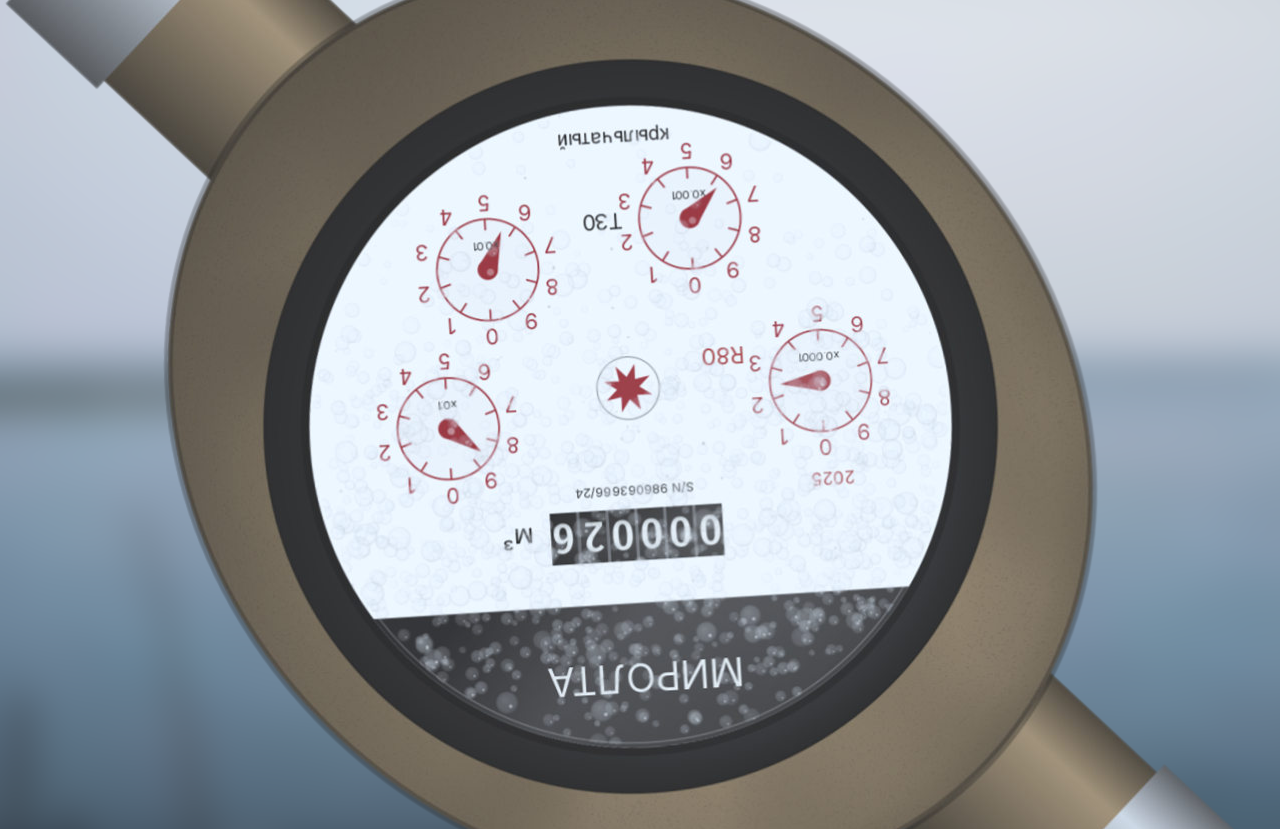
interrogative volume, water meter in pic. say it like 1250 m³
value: 26.8562 m³
